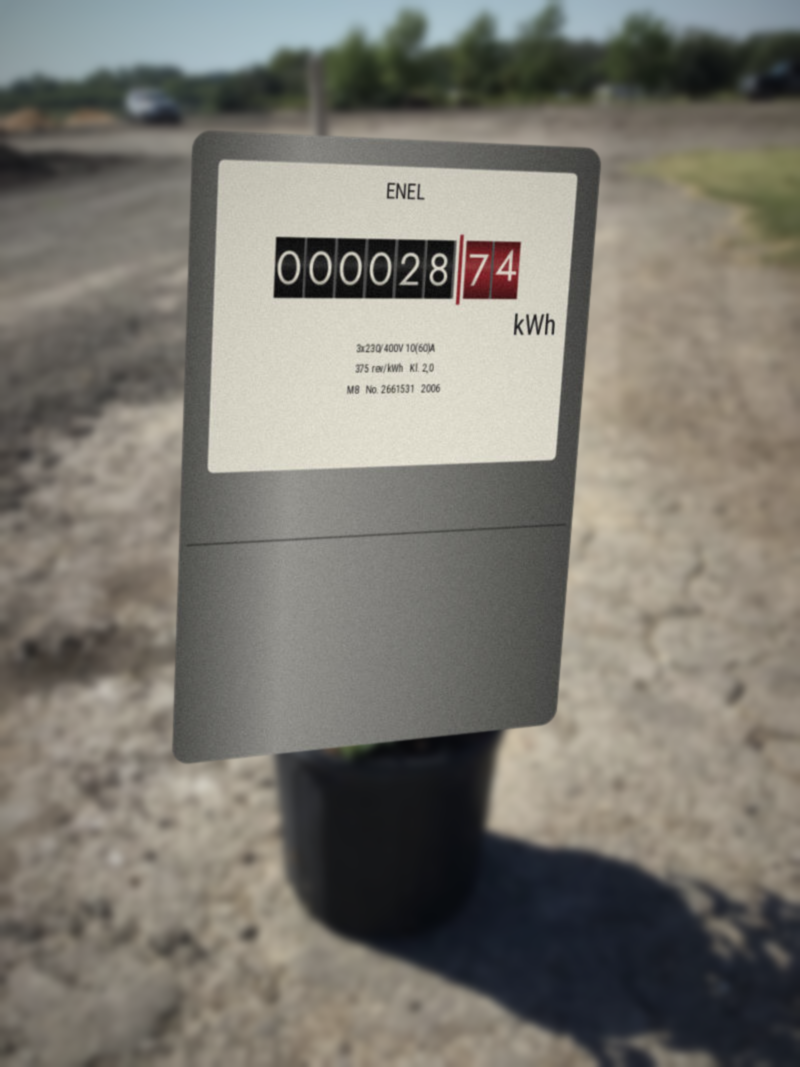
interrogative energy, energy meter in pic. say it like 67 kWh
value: 28.74 kWh
